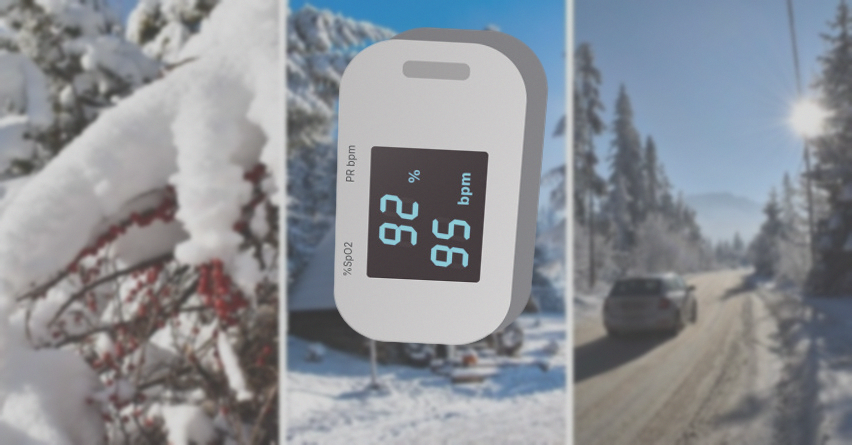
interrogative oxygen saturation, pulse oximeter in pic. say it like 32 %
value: 92 %
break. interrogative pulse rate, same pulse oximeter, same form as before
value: 95 bpm
